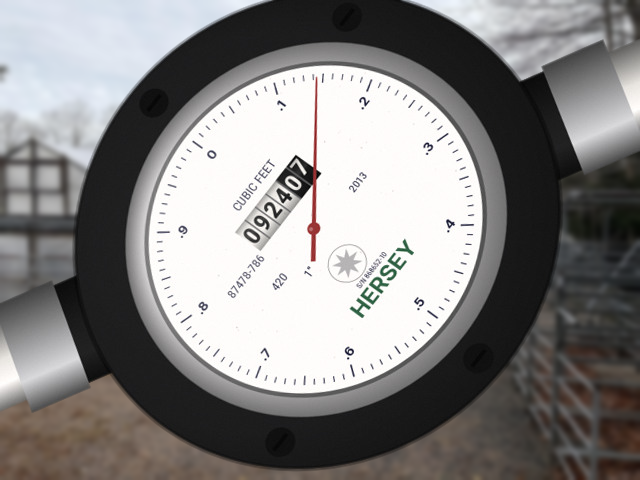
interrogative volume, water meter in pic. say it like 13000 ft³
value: 92407.14 ft³
